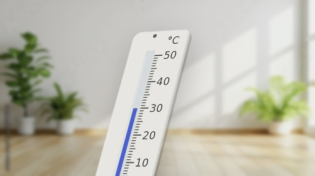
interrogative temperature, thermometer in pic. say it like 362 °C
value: 30 °C
